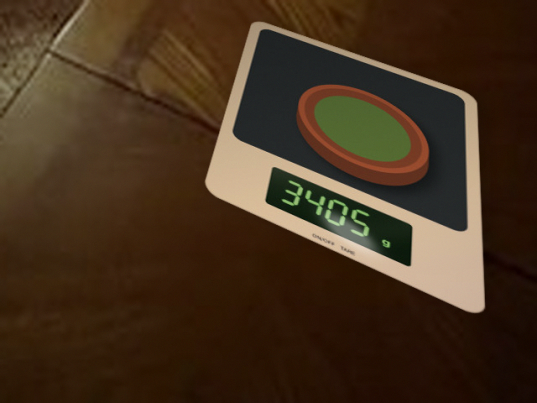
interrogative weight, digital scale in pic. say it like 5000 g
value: 3405 g
